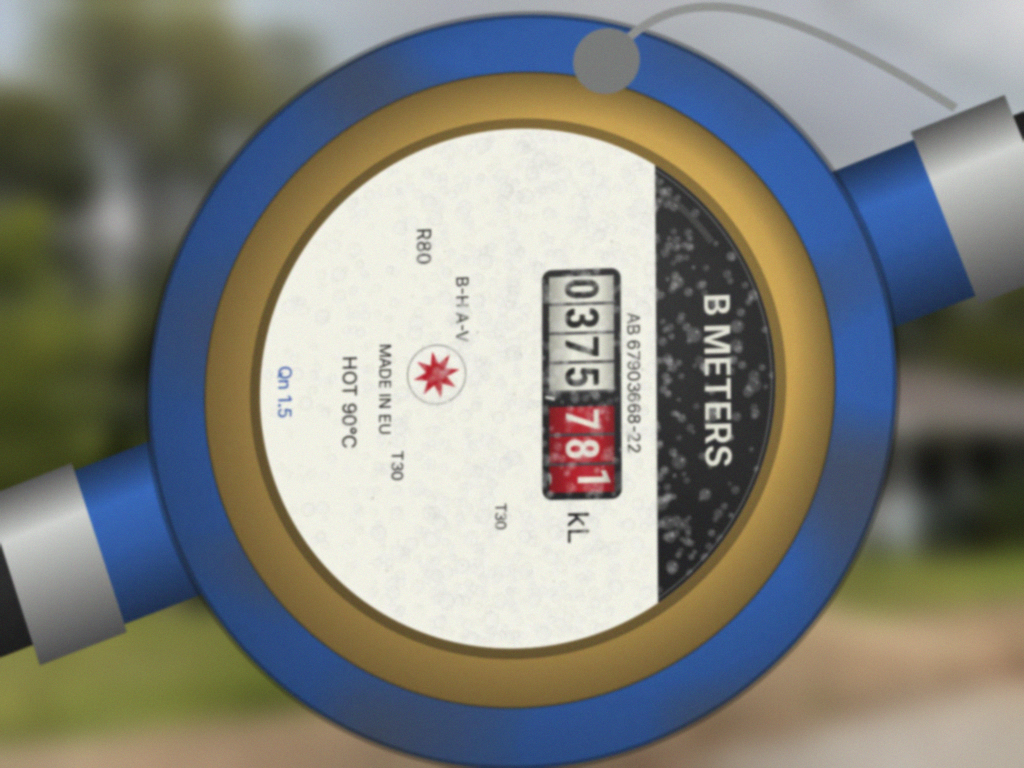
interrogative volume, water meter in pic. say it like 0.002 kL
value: 375.781 kL
